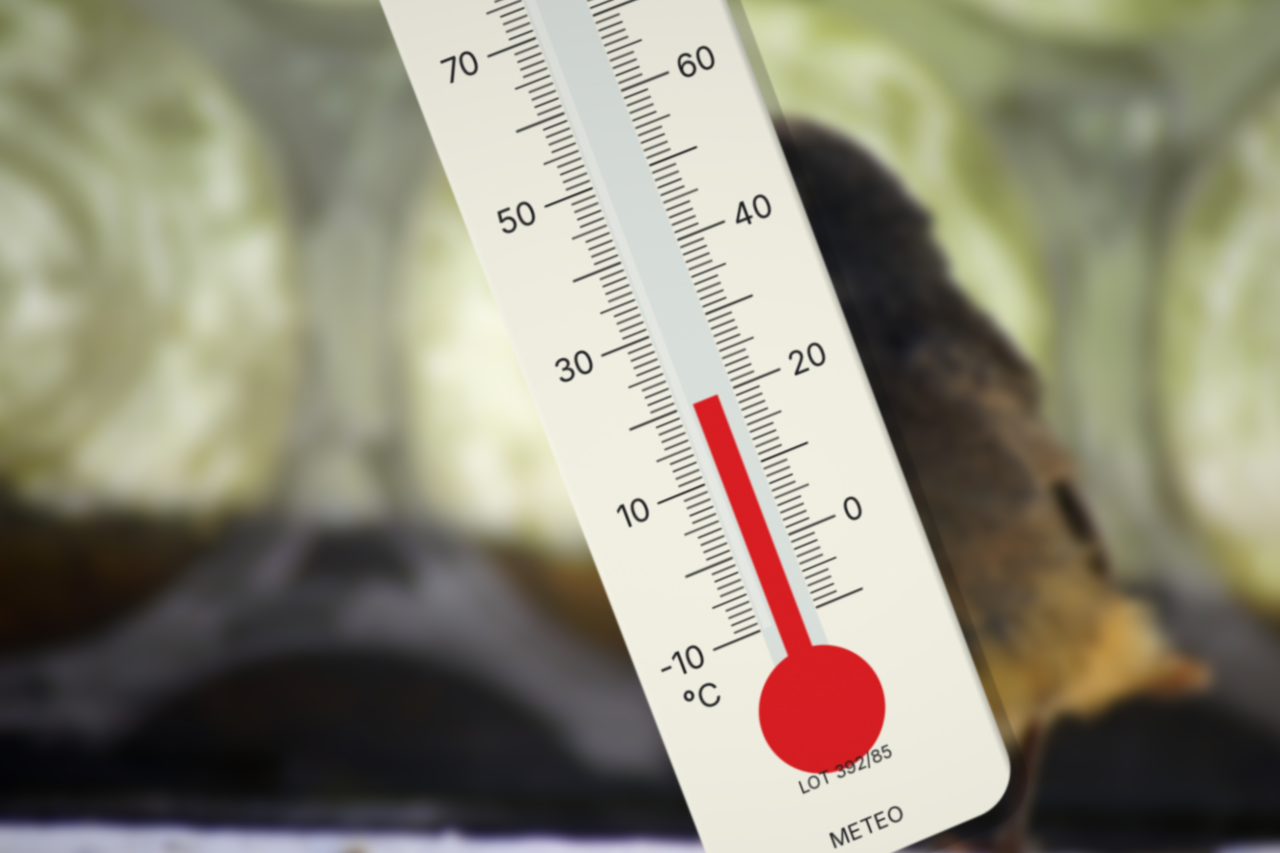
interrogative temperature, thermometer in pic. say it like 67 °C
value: 20 °C
